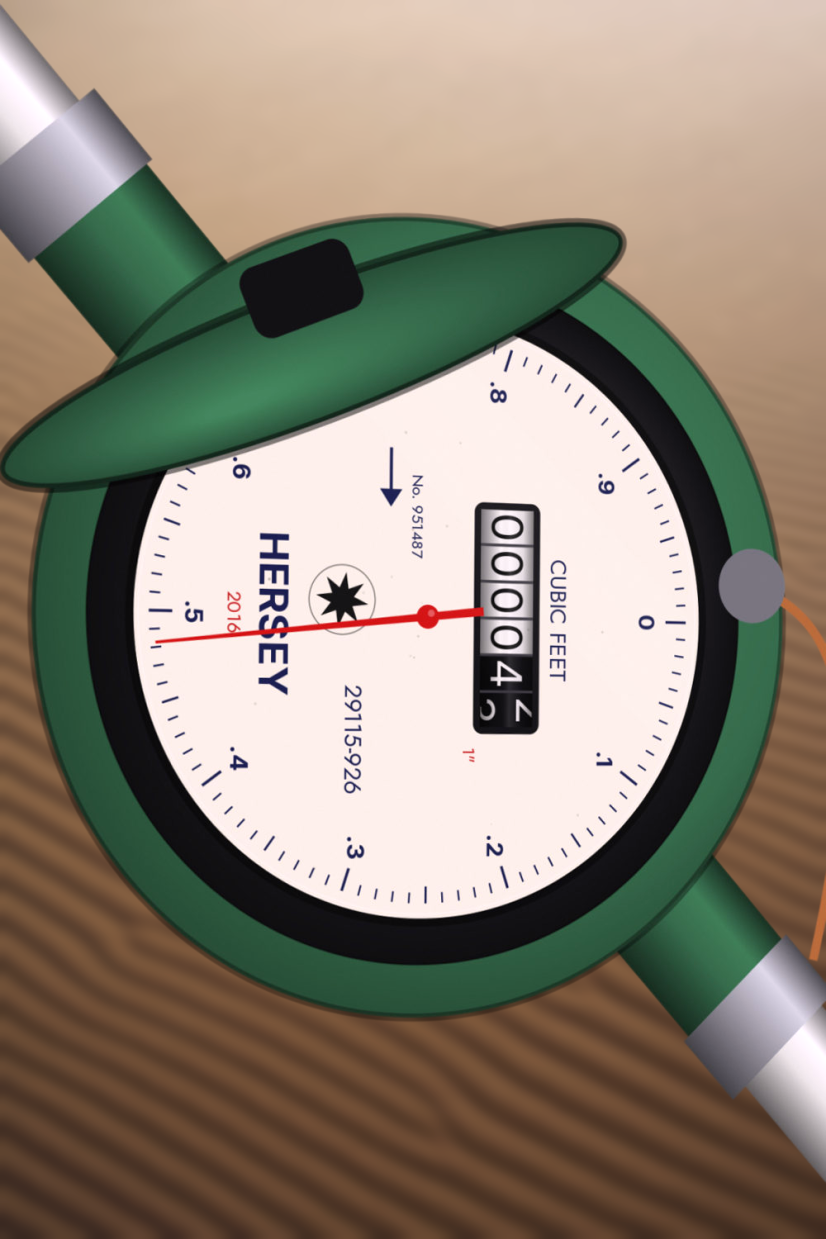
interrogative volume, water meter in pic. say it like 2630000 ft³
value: 42.48 ft³
